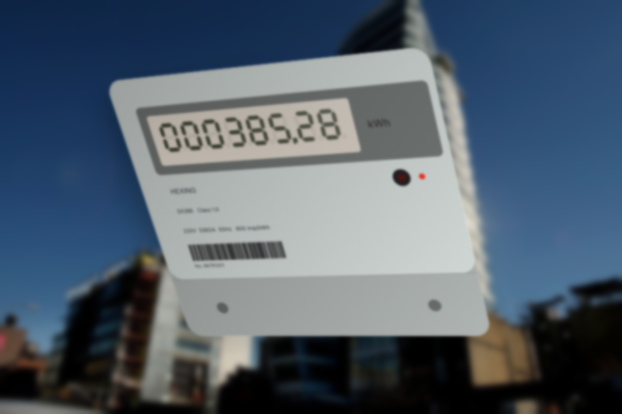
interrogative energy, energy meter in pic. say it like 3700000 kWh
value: 385.28 kWh
